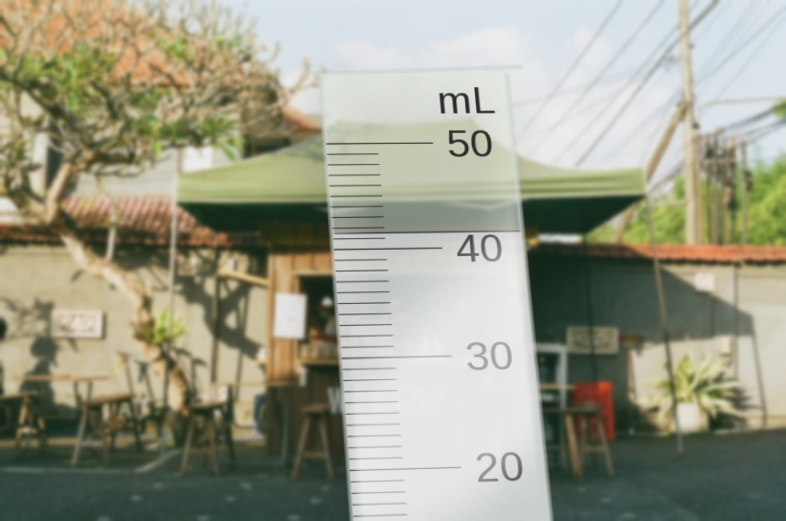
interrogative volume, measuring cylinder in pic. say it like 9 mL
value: 41.5 mL
